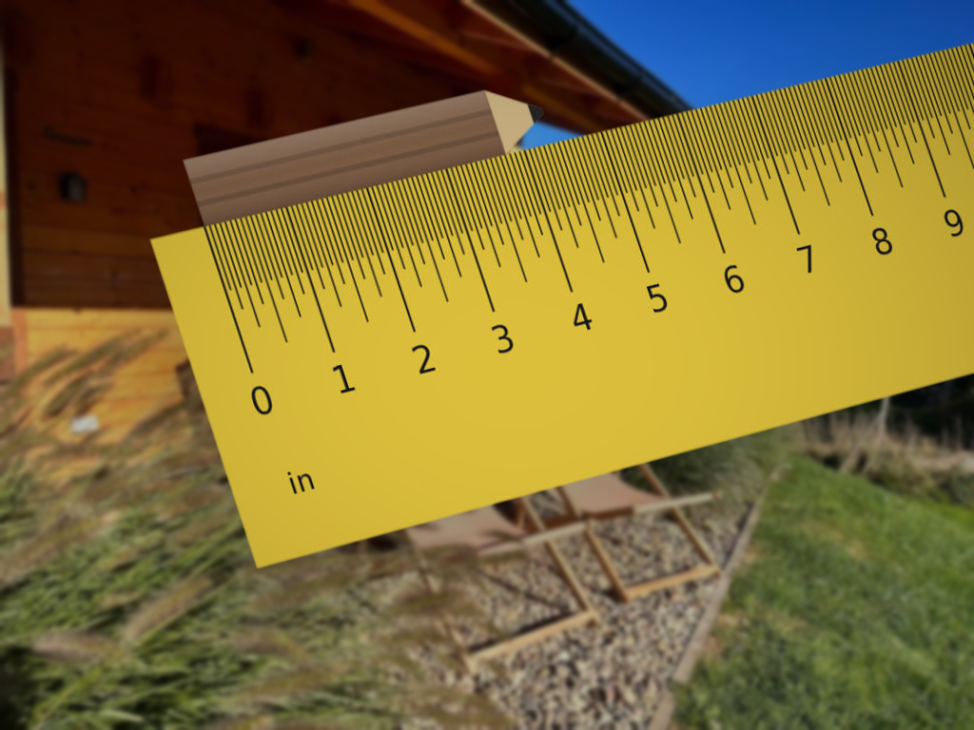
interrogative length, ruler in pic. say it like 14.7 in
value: 4.375 in
